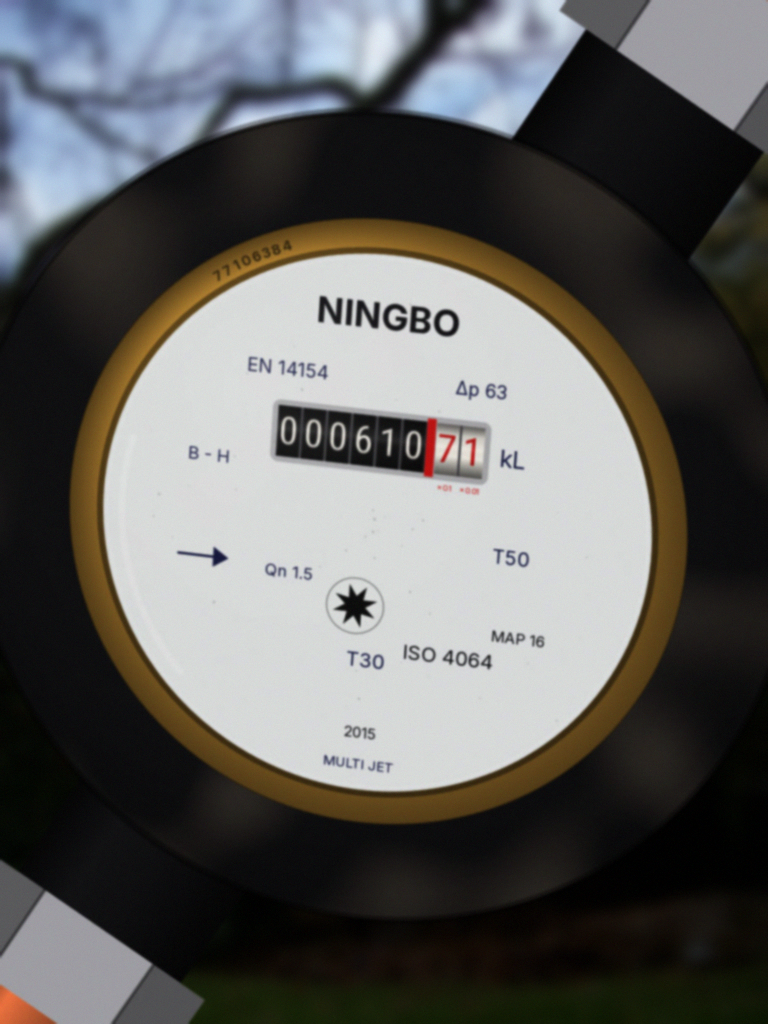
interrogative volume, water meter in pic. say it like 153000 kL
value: 610.71 kL
